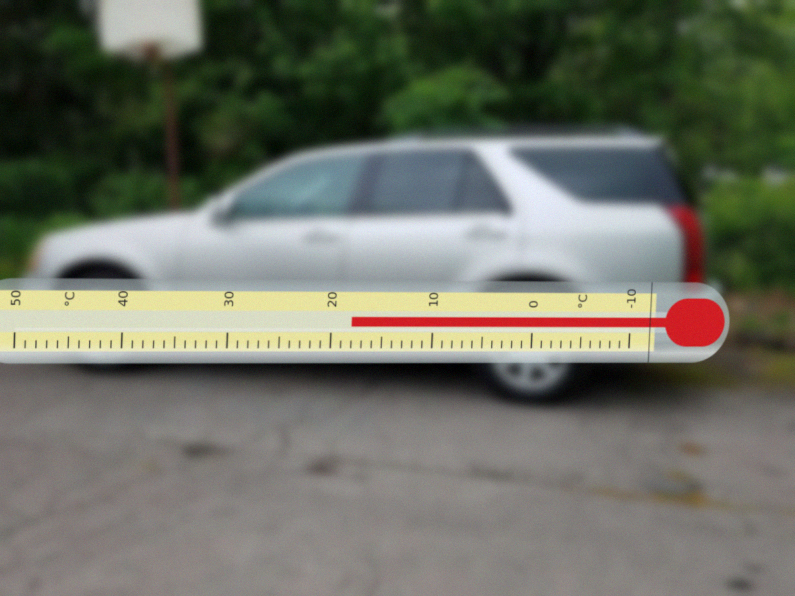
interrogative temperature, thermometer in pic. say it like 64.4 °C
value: 18 °C
